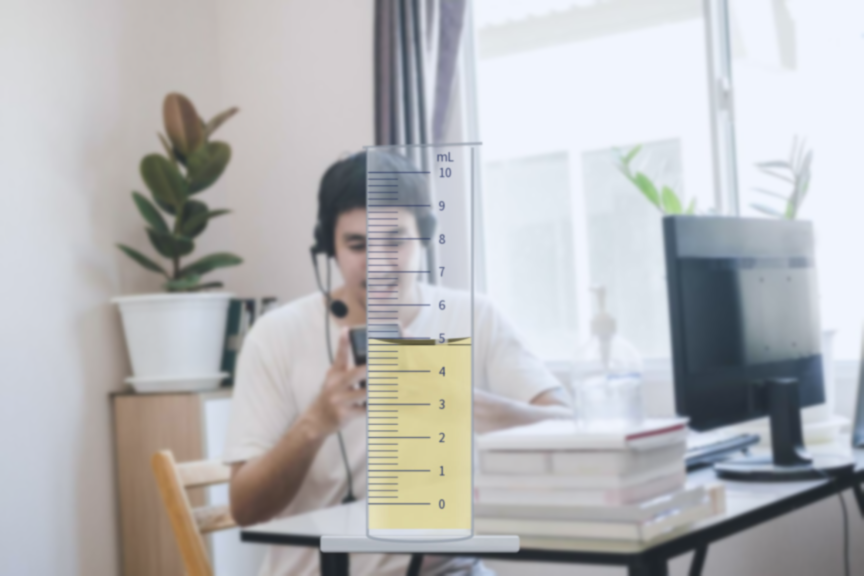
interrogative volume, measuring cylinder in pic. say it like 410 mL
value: 4.8 mL
